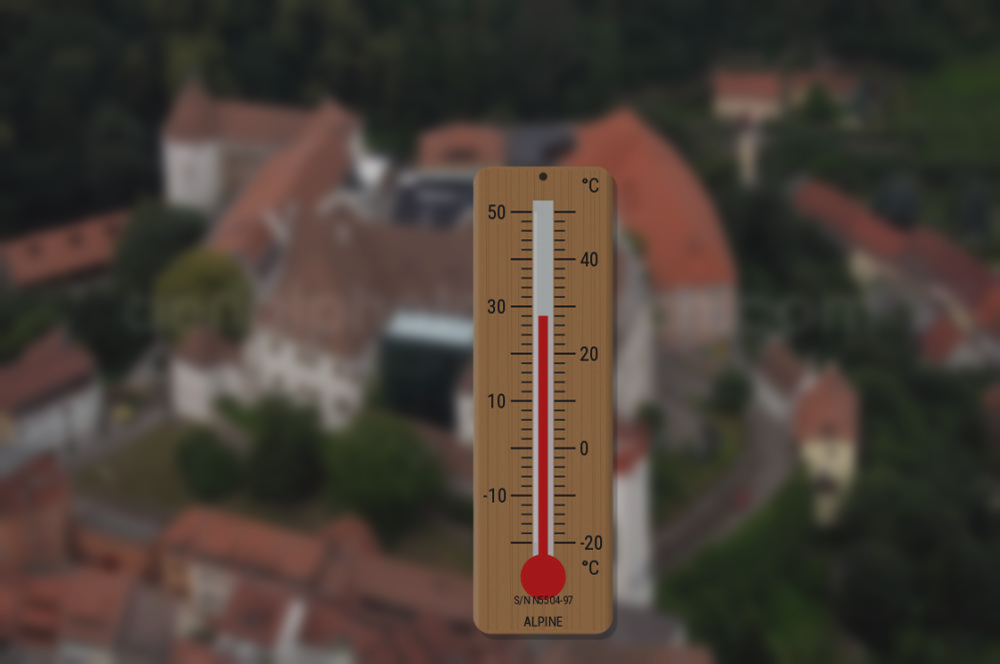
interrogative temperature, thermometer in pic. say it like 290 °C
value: 28 °C
